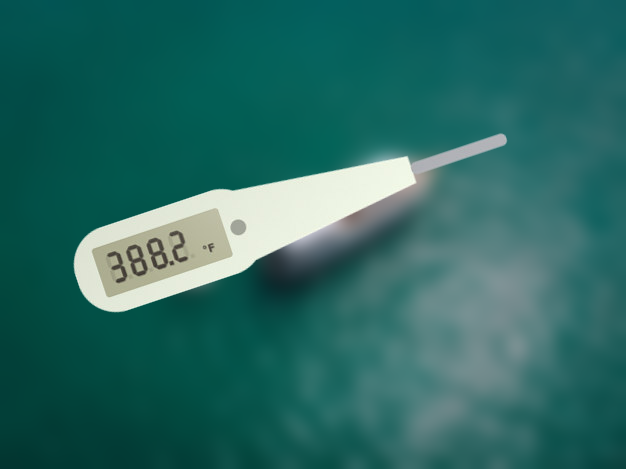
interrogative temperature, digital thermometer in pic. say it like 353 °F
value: 388.2 °F
